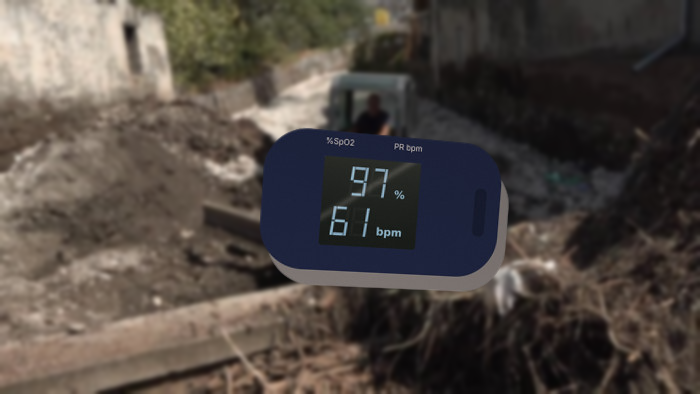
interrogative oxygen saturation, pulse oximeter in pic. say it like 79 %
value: 97 %
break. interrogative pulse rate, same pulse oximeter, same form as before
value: 61 bpm
